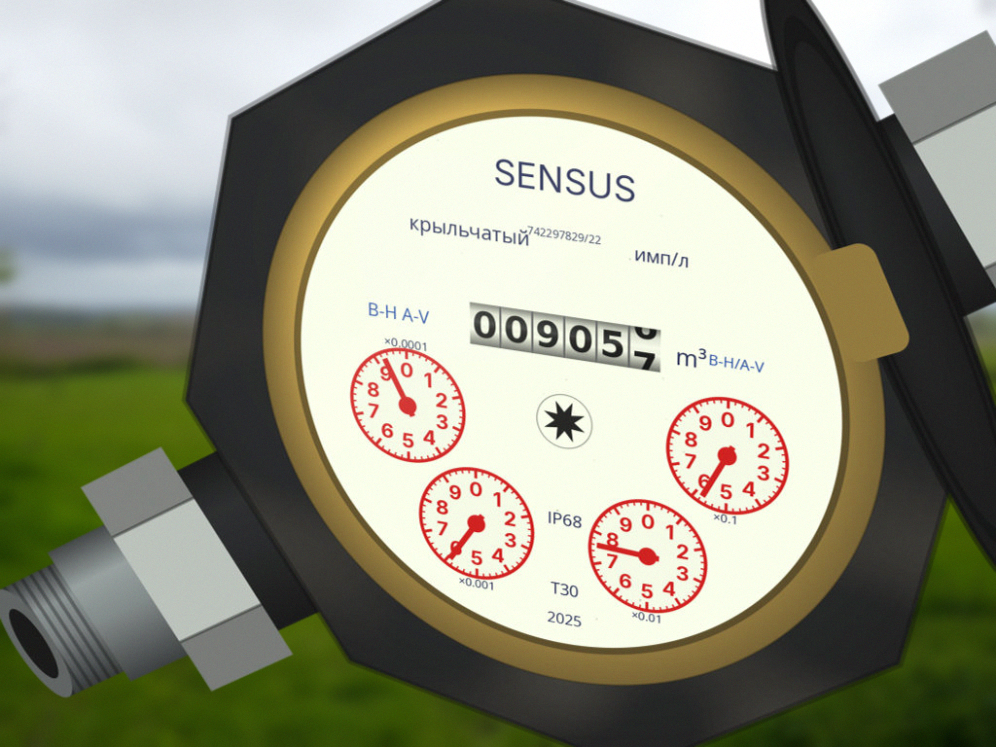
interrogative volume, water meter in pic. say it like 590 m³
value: 9056.5759 m³
